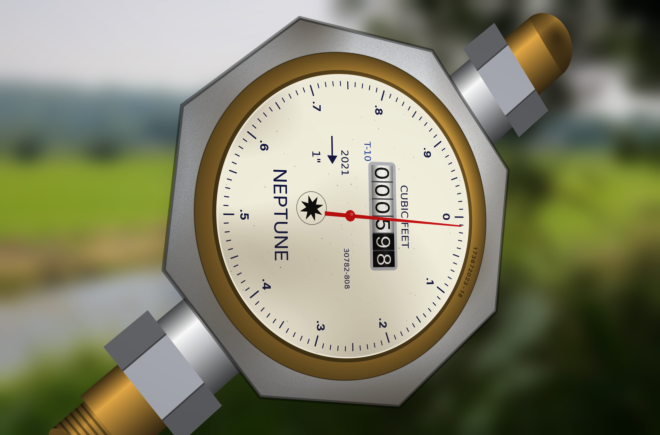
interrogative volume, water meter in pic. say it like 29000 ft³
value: 598.01 ft³
